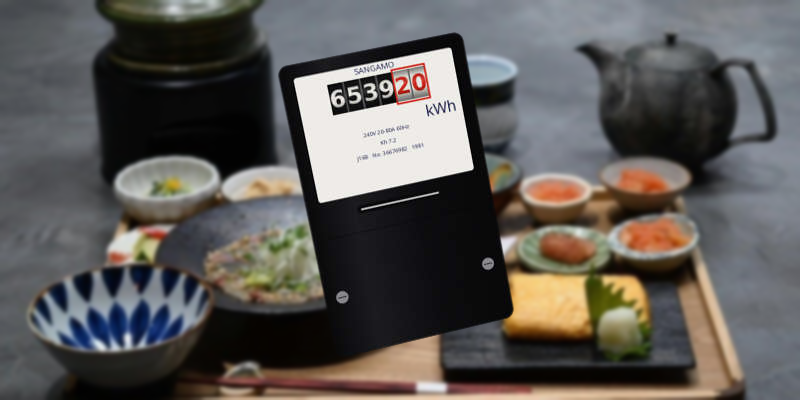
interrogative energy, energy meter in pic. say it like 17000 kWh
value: 6539.20 kWh
